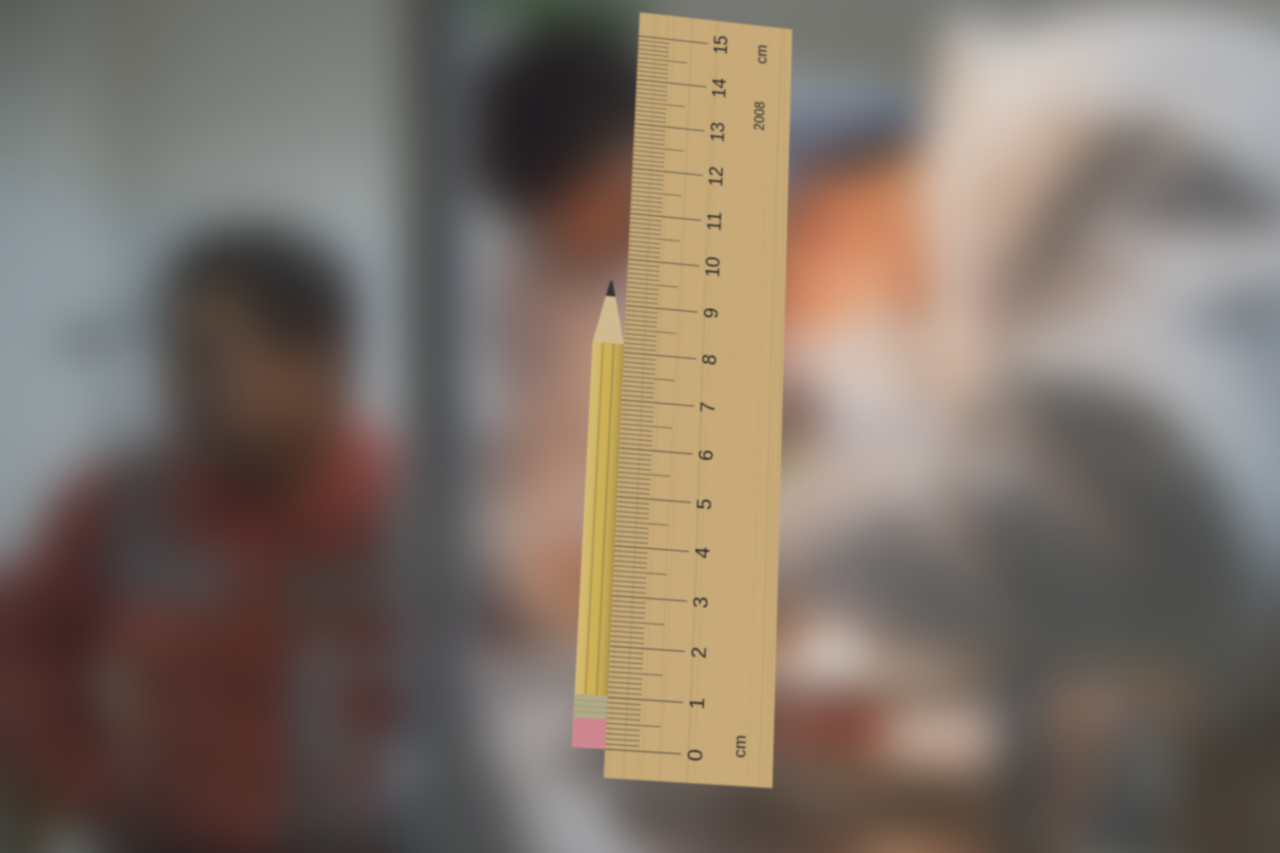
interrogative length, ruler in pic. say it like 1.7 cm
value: 9.5 cm
